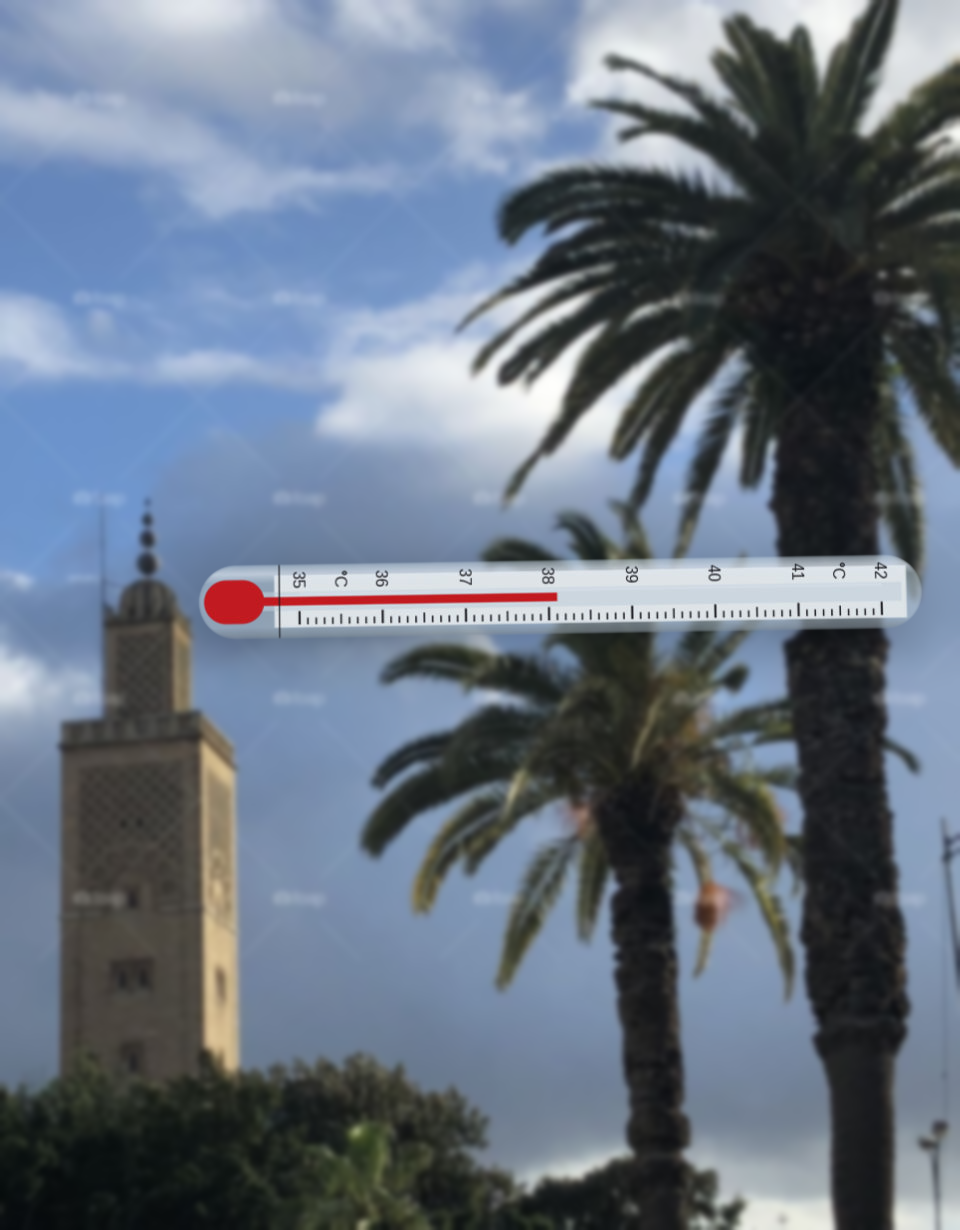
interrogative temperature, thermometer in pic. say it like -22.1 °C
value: 38.1 °C
